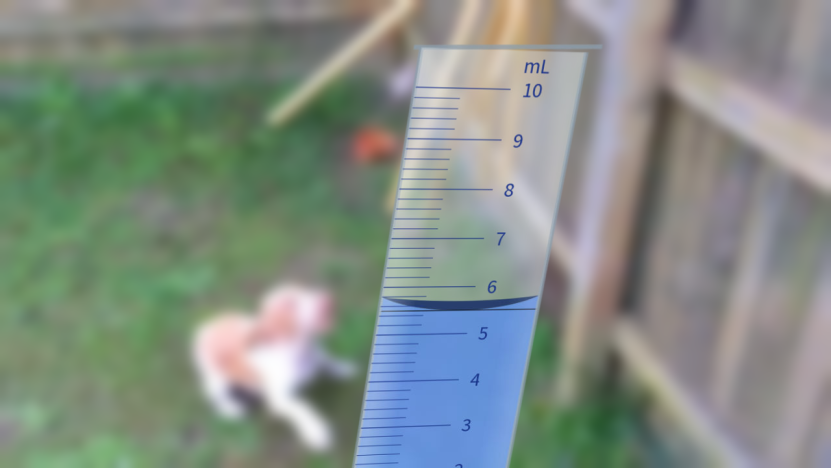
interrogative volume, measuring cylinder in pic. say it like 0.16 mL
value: 5.5 mL
